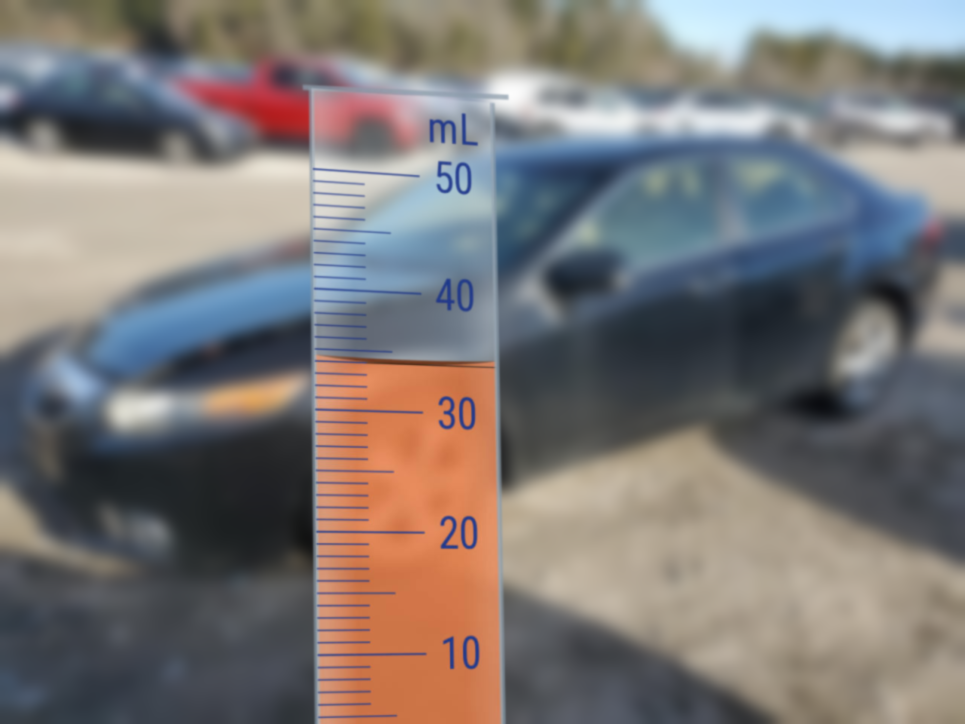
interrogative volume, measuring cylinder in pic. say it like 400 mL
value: 34 mL
